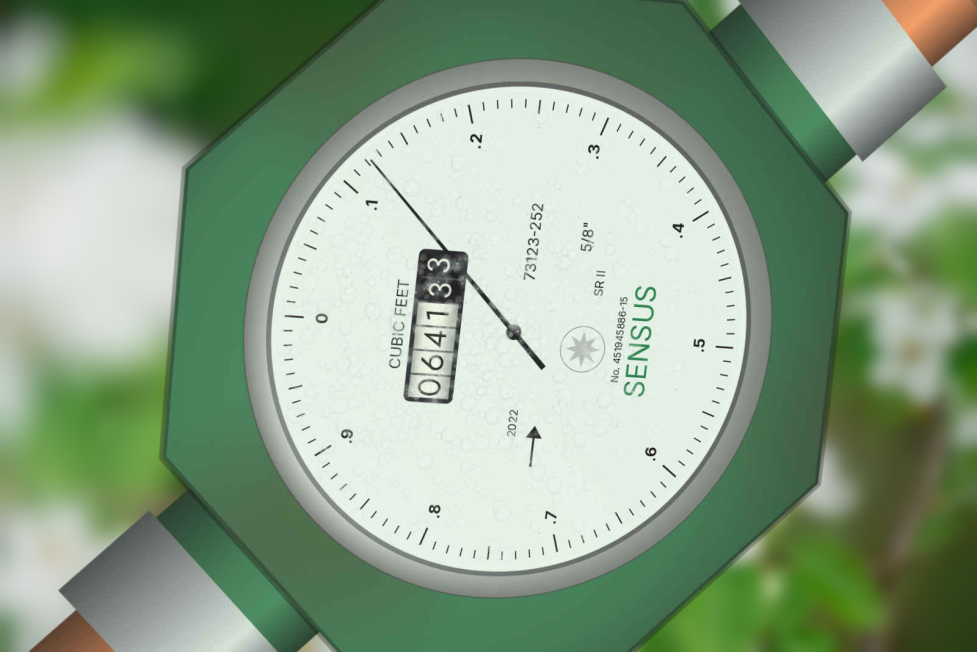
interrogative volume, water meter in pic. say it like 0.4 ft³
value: 64133.12 ft³
